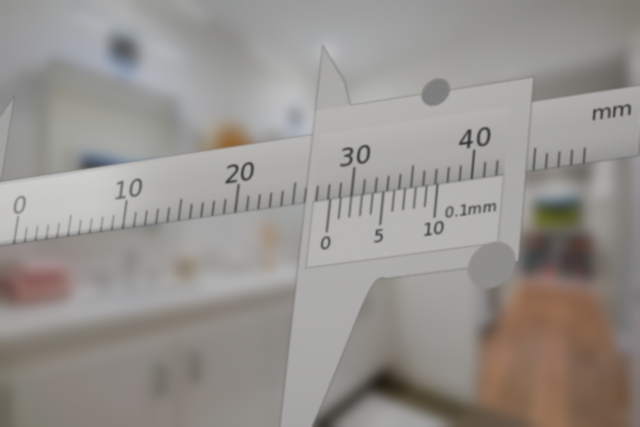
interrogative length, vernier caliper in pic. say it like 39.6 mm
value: 28.2 mm
